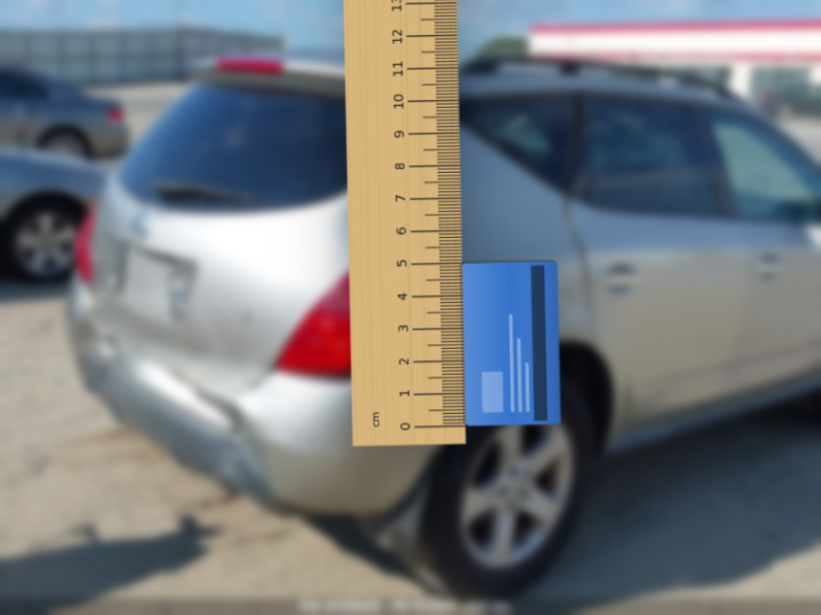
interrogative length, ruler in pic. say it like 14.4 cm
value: 5 cm
